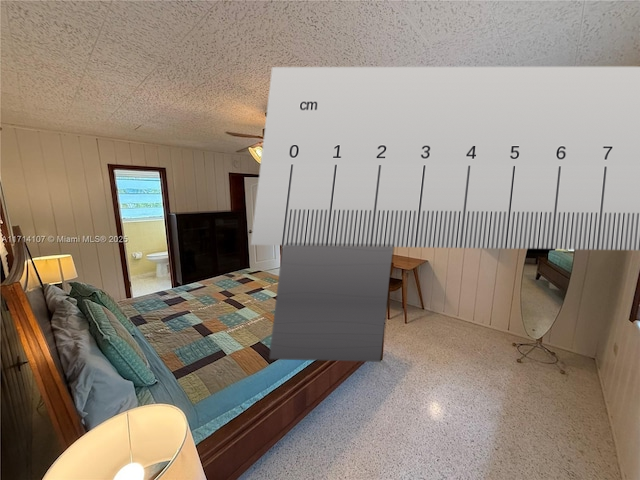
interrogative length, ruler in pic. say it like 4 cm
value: 2.5 cm
